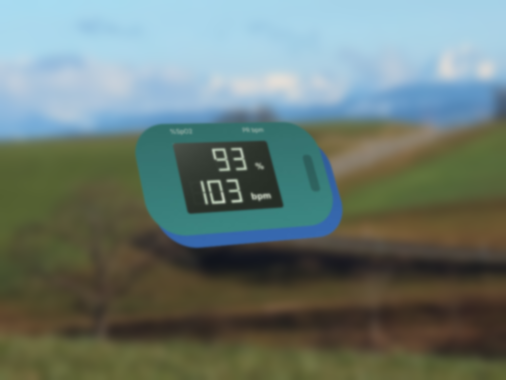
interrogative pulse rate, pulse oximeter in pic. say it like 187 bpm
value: 103 bpm
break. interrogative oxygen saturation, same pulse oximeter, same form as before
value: 93 %
